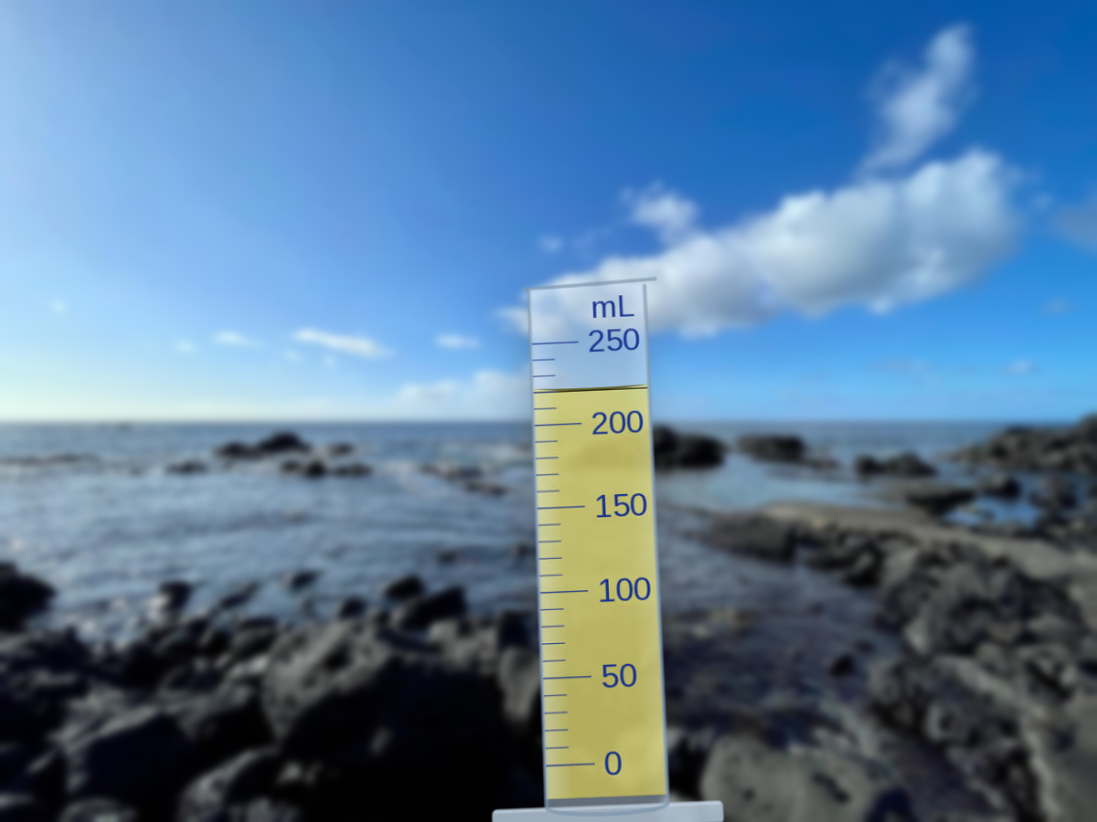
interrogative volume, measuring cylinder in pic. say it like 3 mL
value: 220 mL
